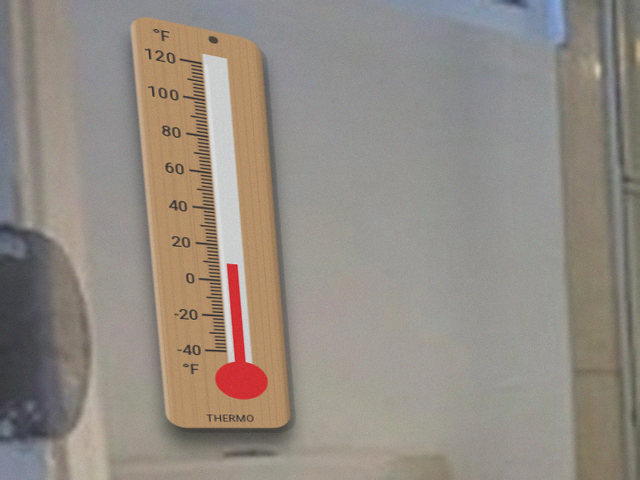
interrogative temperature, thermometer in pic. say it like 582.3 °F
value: 10 °F
